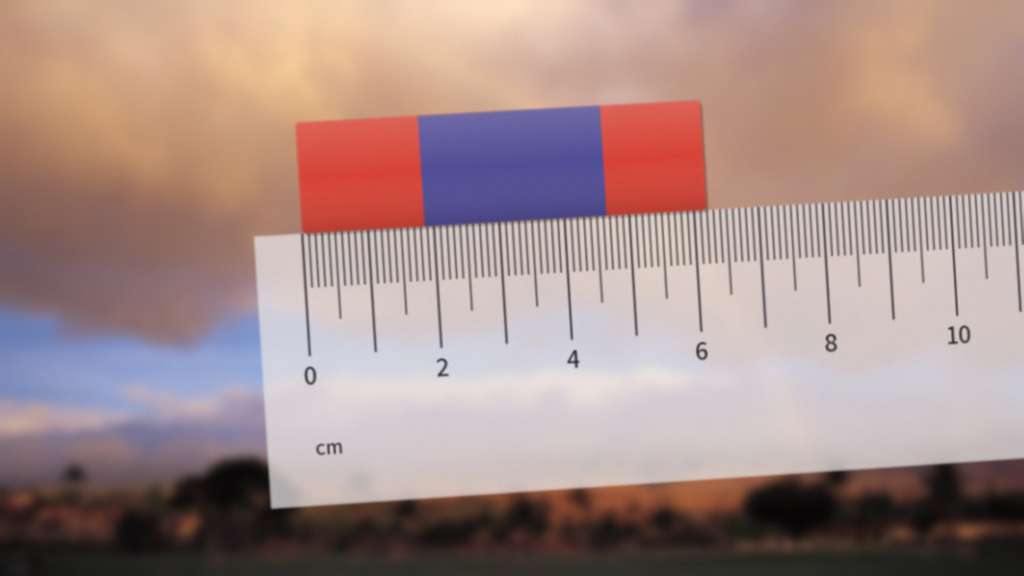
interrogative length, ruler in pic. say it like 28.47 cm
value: 6.2 cm
